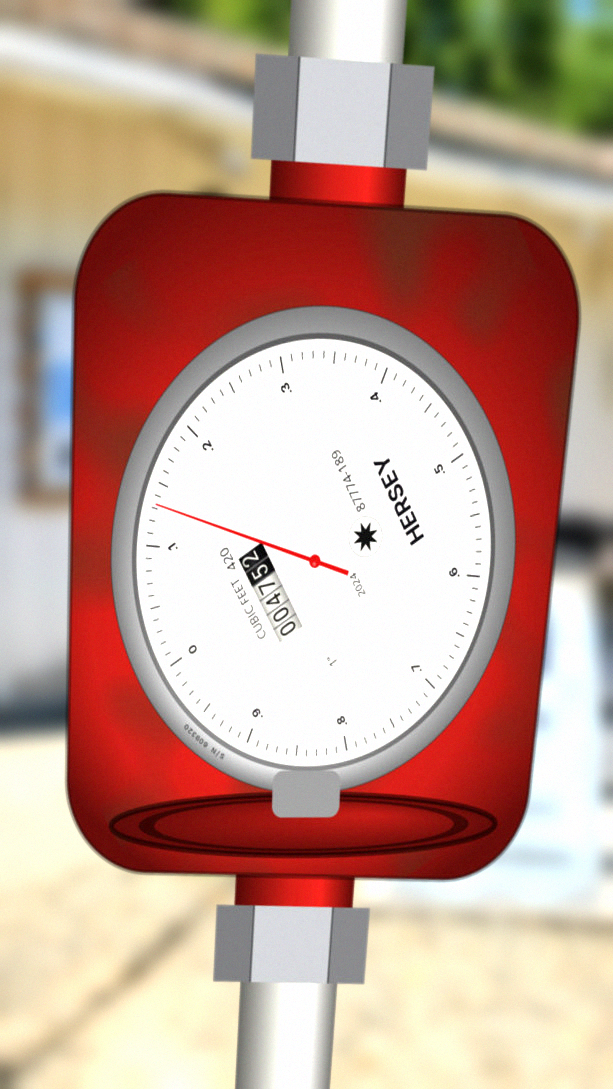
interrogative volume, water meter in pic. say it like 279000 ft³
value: 4752.13 ft³
